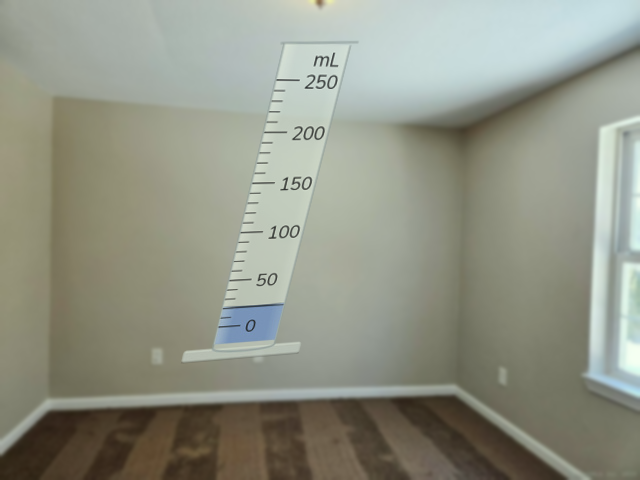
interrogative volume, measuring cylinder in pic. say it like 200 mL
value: 20 mL
